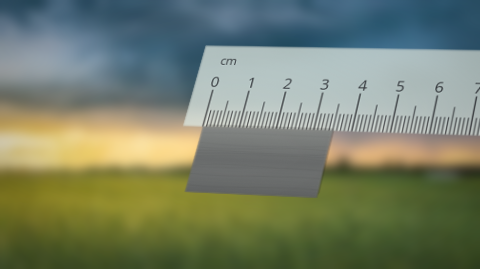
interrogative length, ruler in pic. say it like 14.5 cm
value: 3.5 cm
